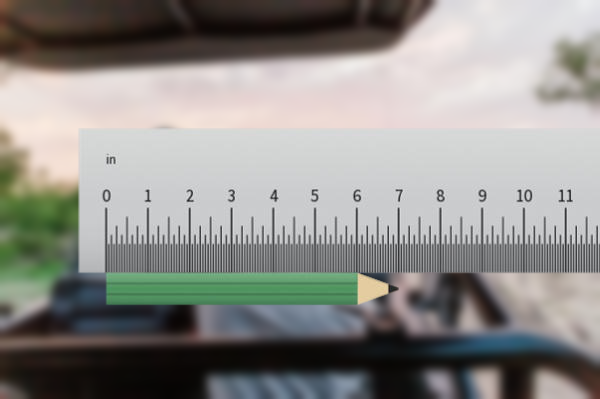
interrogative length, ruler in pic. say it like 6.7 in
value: 7 in
